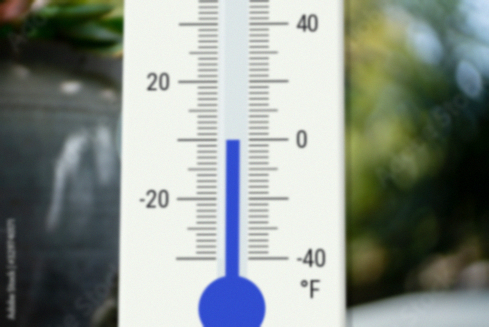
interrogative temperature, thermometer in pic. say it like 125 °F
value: 0 °F
